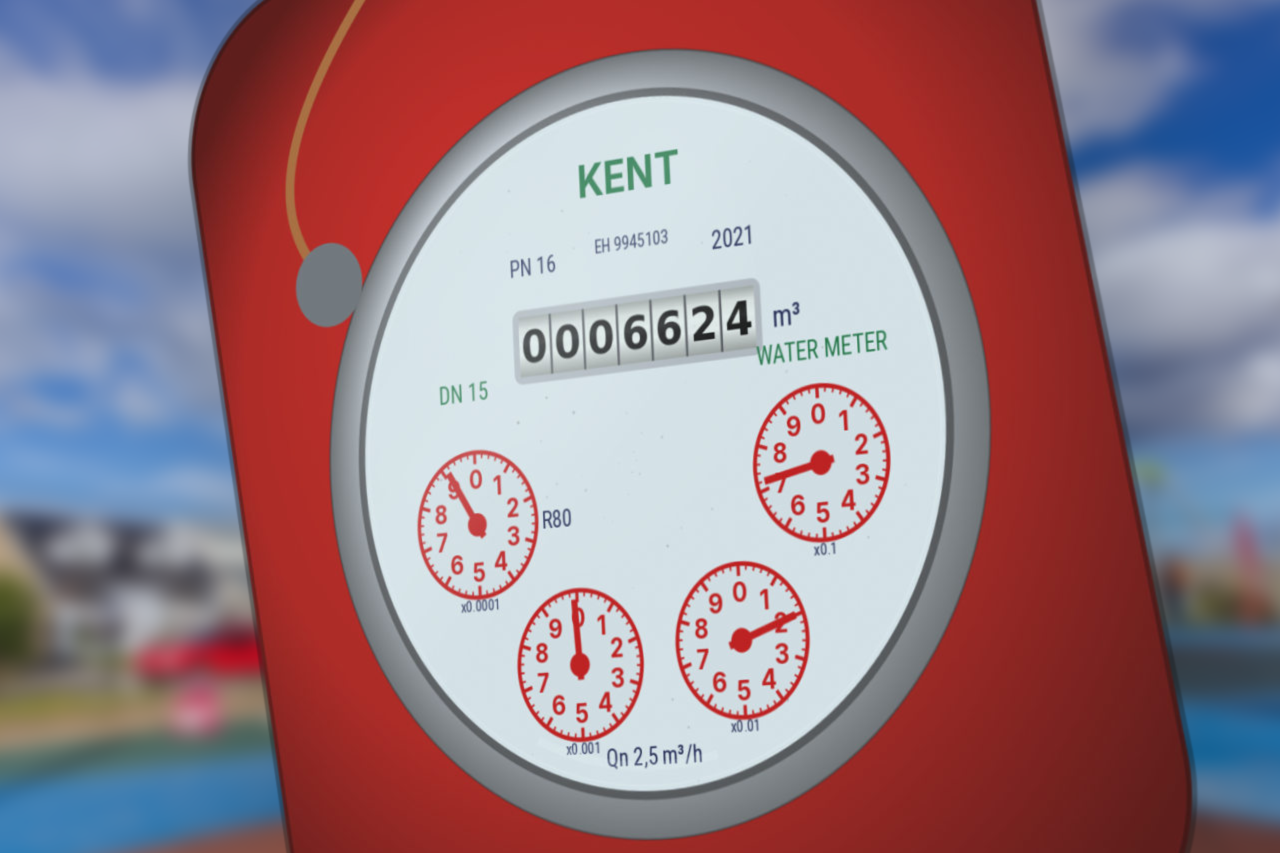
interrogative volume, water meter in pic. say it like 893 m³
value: 6624.7199 m³
